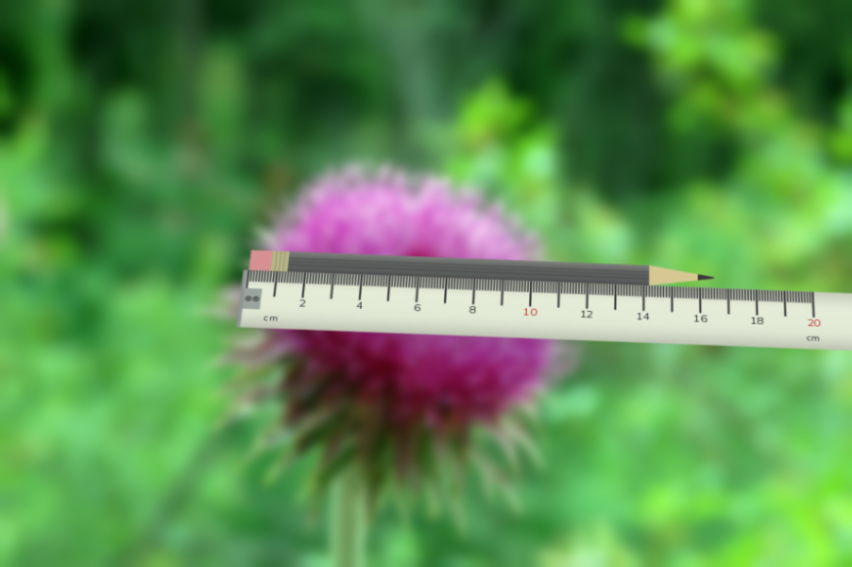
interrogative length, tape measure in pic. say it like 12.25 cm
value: 16.5 cm
